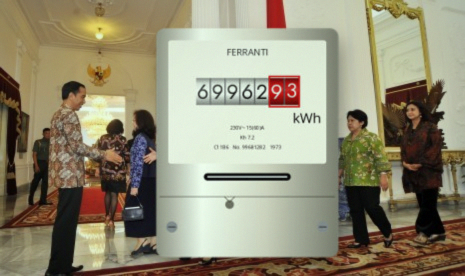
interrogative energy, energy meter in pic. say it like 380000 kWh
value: 69962.93 kWh
